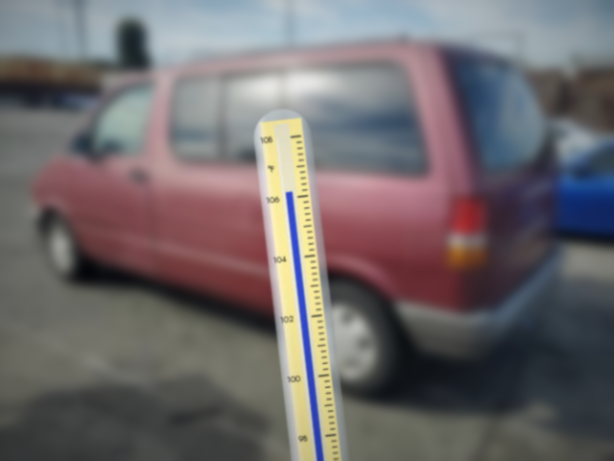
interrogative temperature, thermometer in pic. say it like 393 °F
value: 106.2 °F
